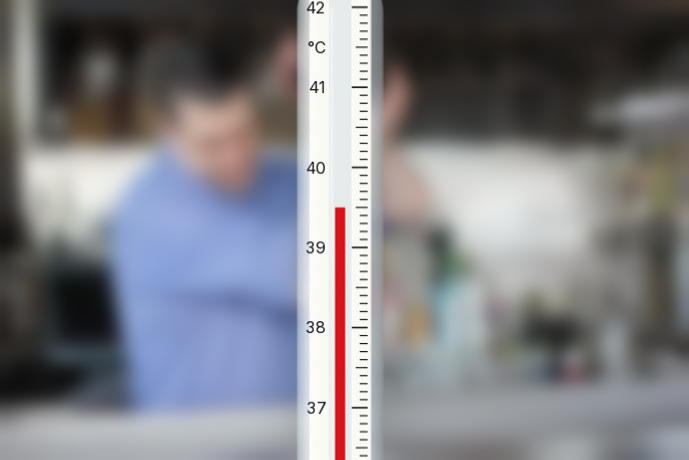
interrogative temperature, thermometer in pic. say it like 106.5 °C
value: 39.5 °C
